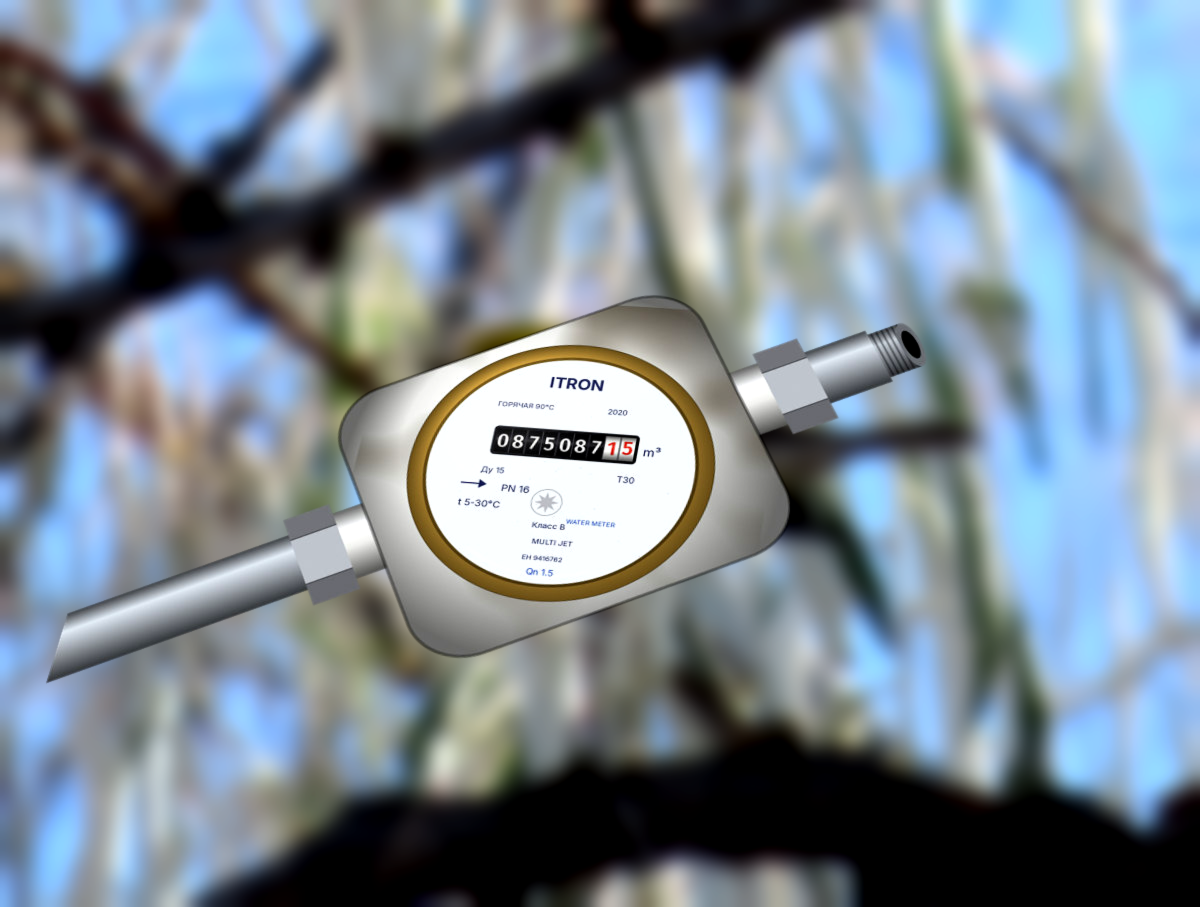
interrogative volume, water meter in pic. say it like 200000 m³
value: 875087.15 m³
